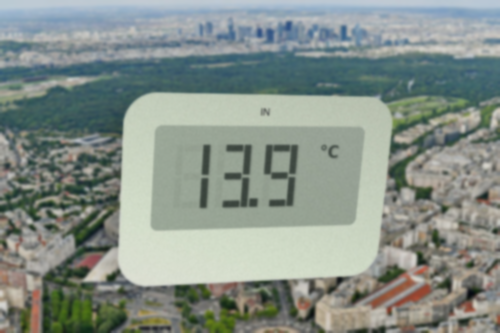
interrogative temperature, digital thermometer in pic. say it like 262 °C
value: 13.9 °C
